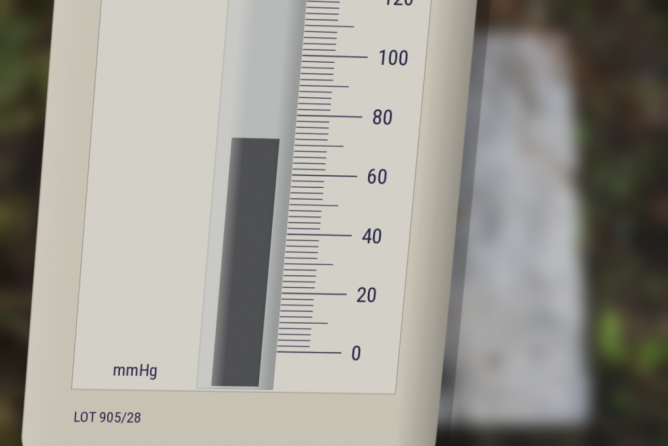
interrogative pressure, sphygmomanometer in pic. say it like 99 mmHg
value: 72 mmHg
